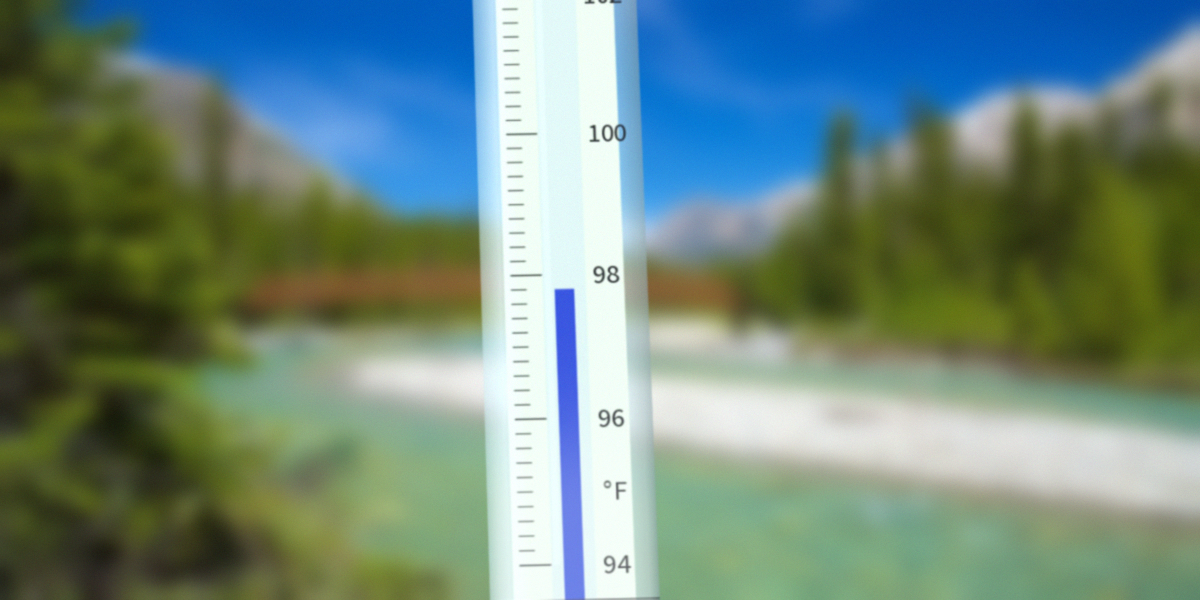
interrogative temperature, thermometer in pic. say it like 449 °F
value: 97.8 °F
